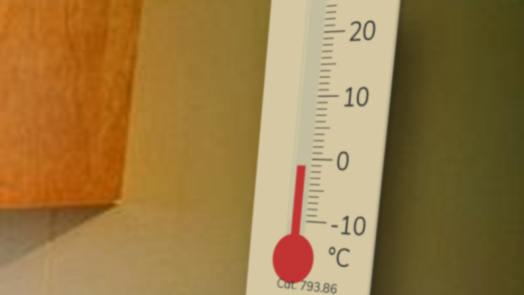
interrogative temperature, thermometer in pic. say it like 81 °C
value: -1 °C
